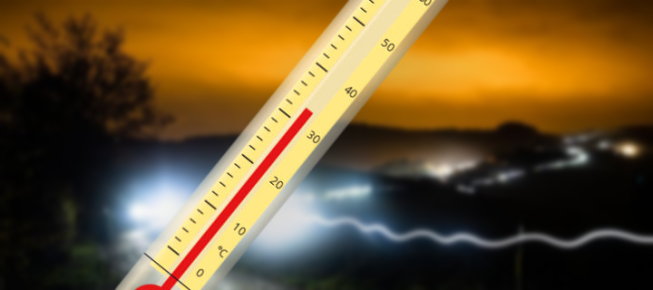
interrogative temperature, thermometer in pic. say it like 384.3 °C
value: 33 °C
